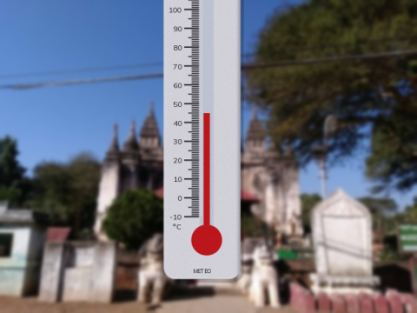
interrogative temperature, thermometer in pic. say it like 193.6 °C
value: 45 °C
